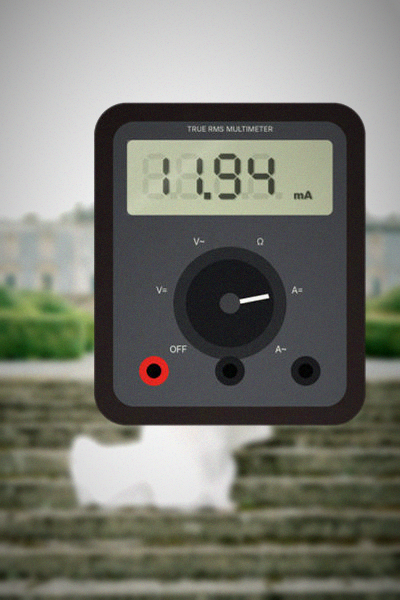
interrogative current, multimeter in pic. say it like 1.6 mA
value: 11.94 mA
